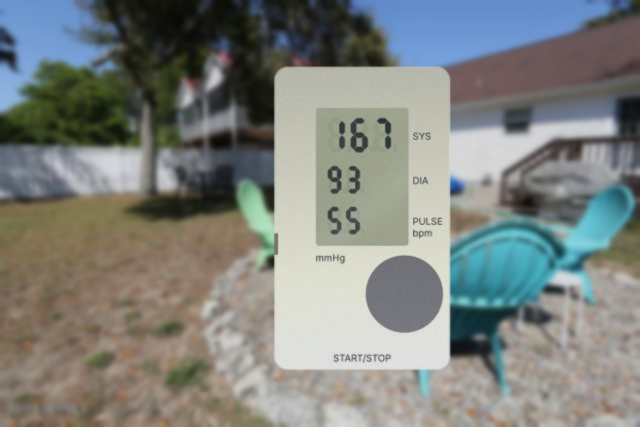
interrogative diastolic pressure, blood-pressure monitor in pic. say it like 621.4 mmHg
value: 93 mmHg
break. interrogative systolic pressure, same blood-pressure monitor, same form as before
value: 167 mmHg
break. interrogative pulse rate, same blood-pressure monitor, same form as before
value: 55 bpm
